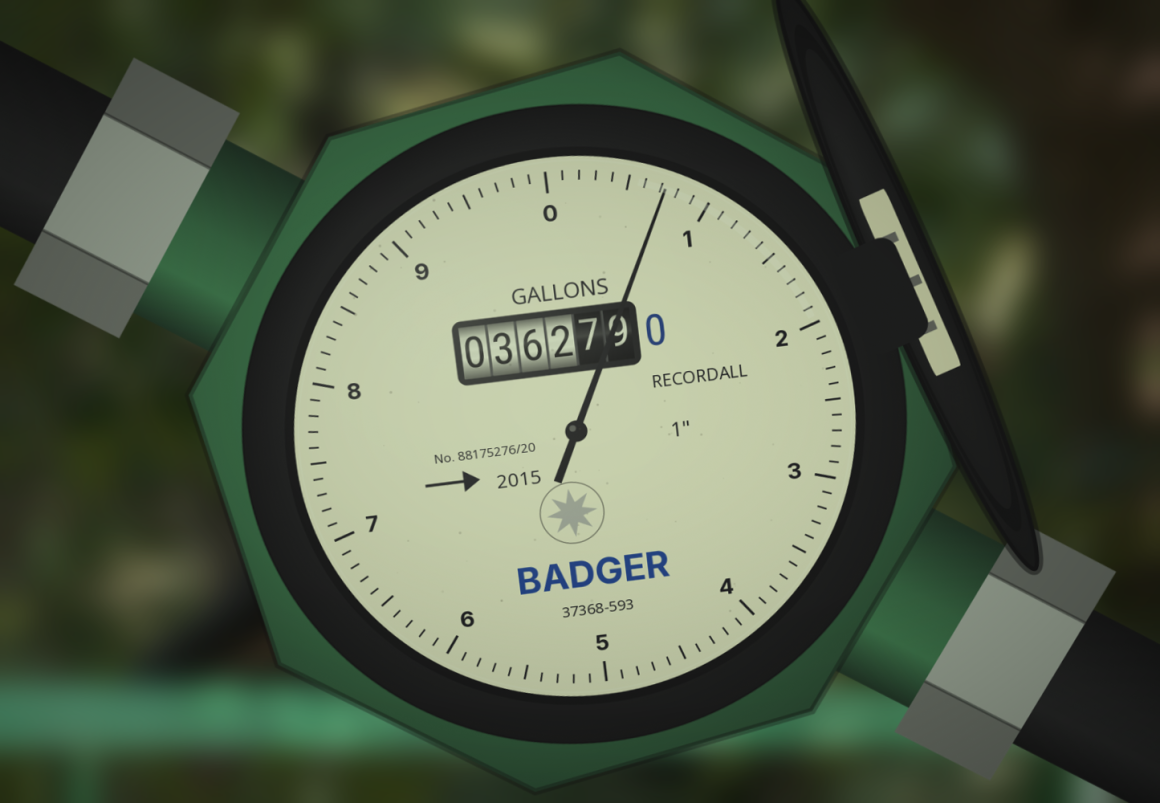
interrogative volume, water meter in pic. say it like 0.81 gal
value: 362790.7 gal
